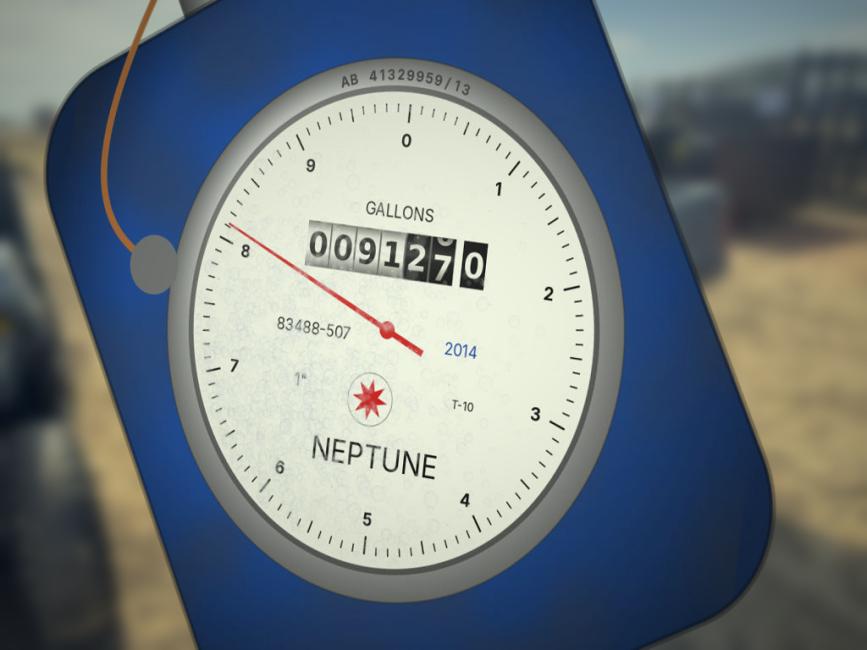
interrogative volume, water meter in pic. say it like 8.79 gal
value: 91268.1 gal
